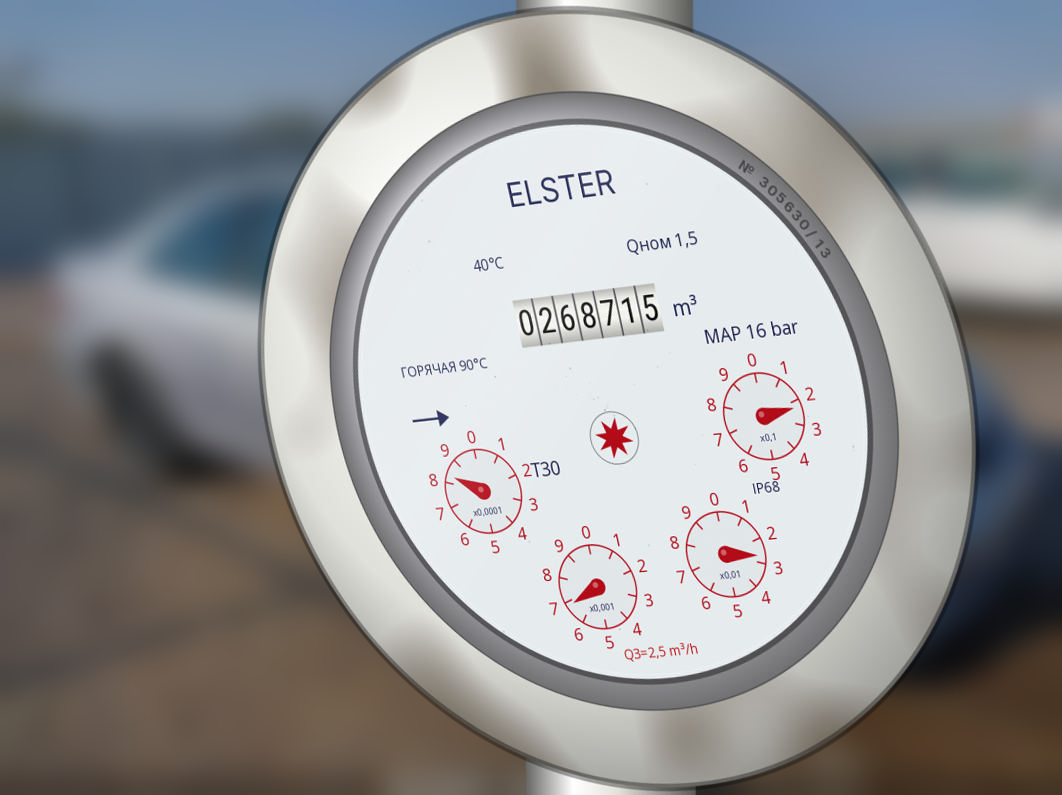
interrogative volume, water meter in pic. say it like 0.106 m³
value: 268715.2268 m³
